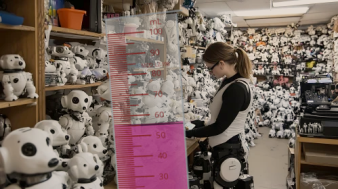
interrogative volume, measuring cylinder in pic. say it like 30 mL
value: 55 mL
